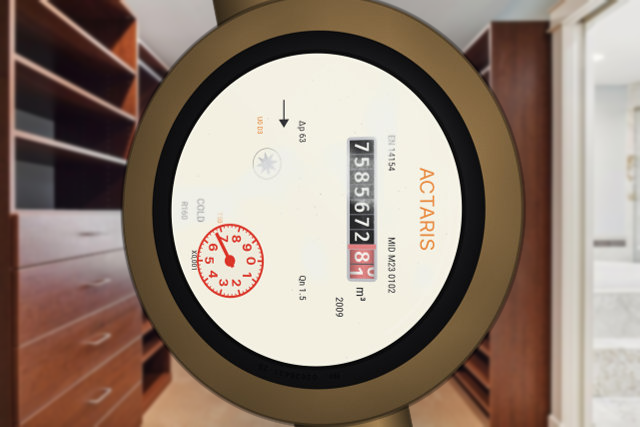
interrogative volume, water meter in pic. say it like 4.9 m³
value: 7585672.806 m³
